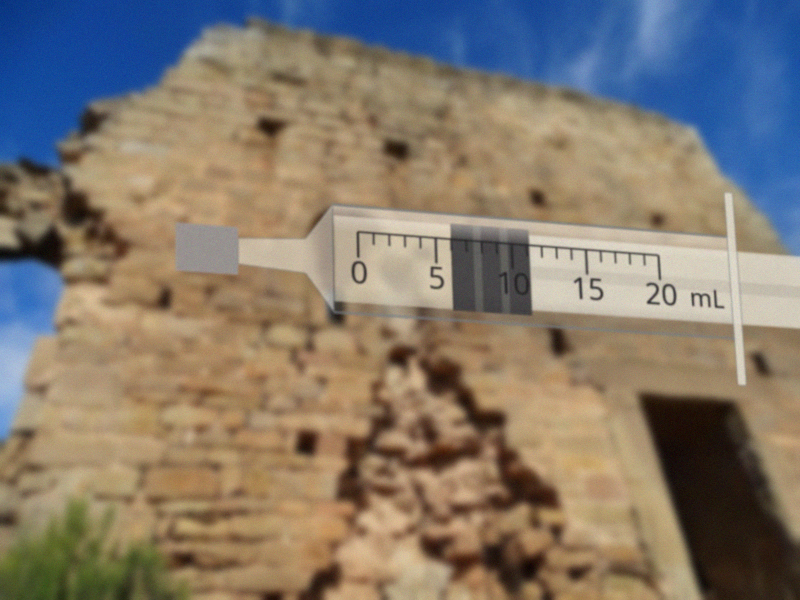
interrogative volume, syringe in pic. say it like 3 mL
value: 6 mL
